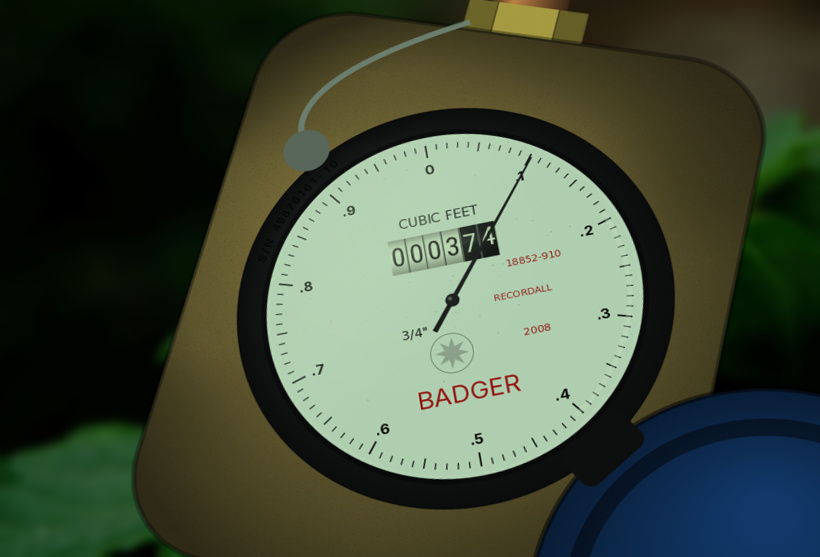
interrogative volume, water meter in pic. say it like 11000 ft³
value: 374.10 ft³
